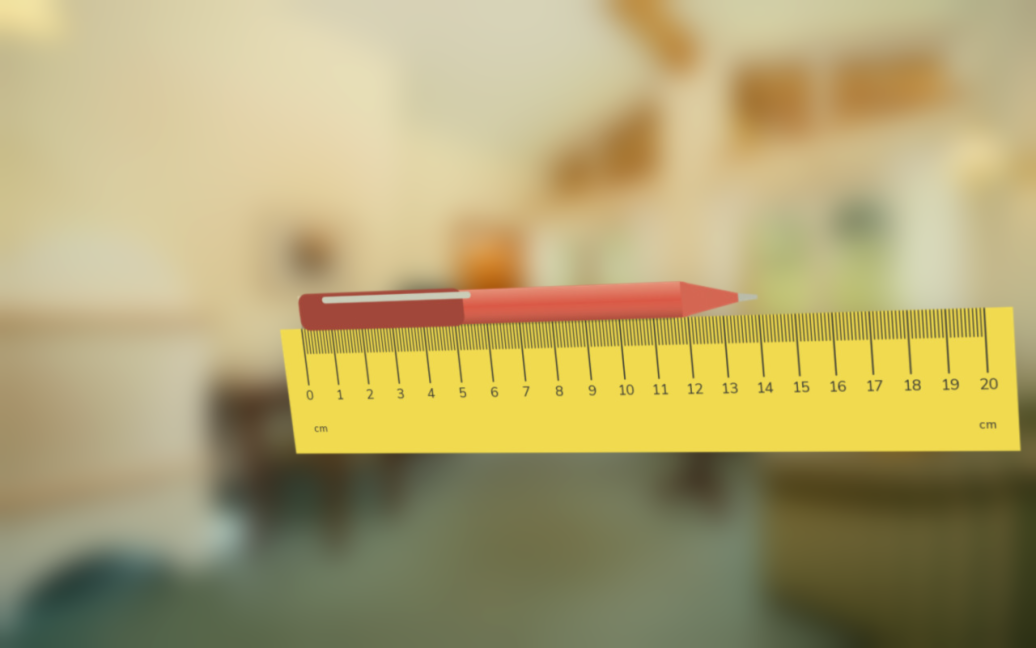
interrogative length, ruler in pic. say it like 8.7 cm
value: 14 cm
